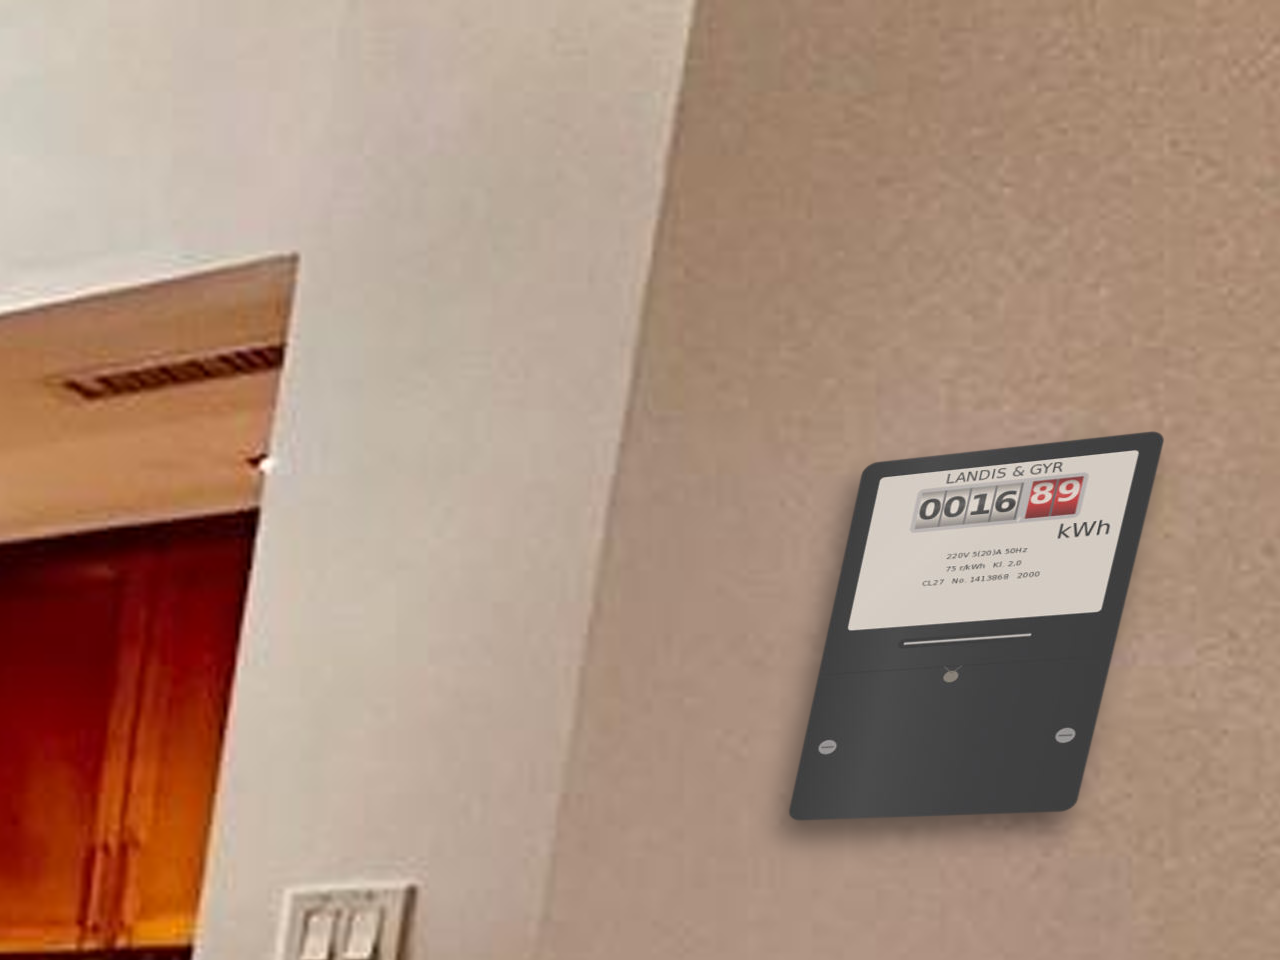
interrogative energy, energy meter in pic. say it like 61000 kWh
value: 16.89 kWh
